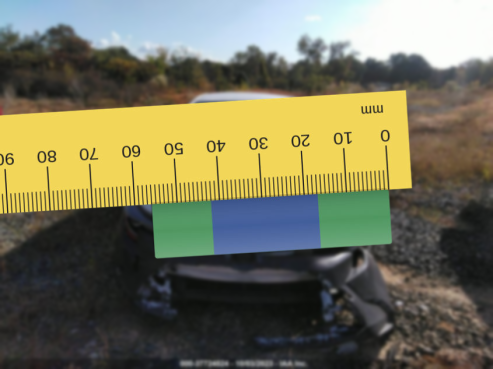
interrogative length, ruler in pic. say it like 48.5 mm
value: 56 mm
